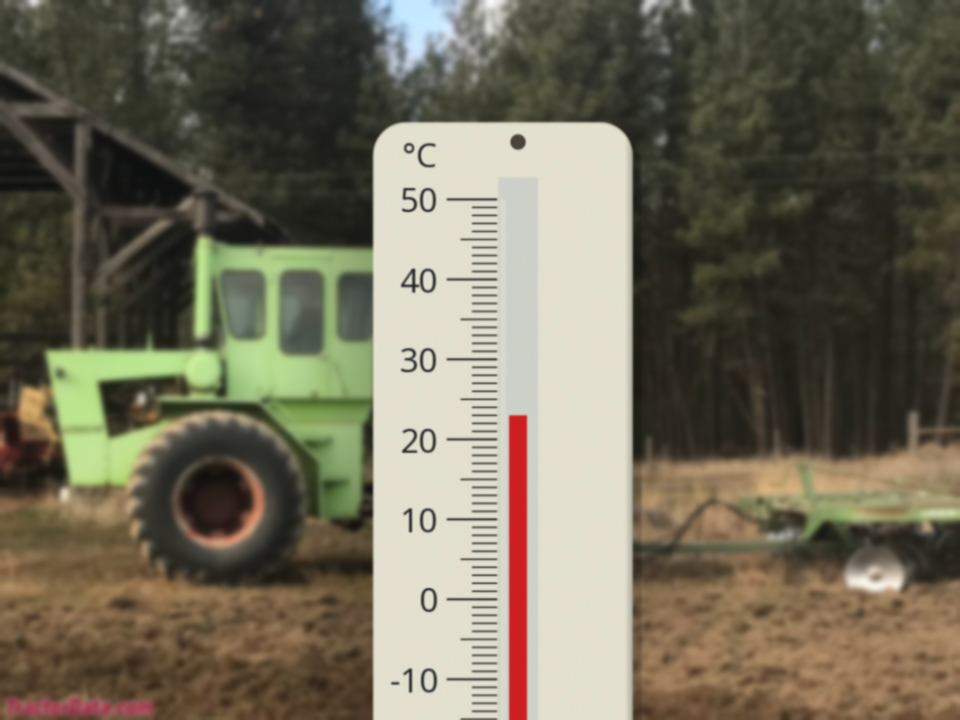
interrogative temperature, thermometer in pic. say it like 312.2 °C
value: 23 °C
